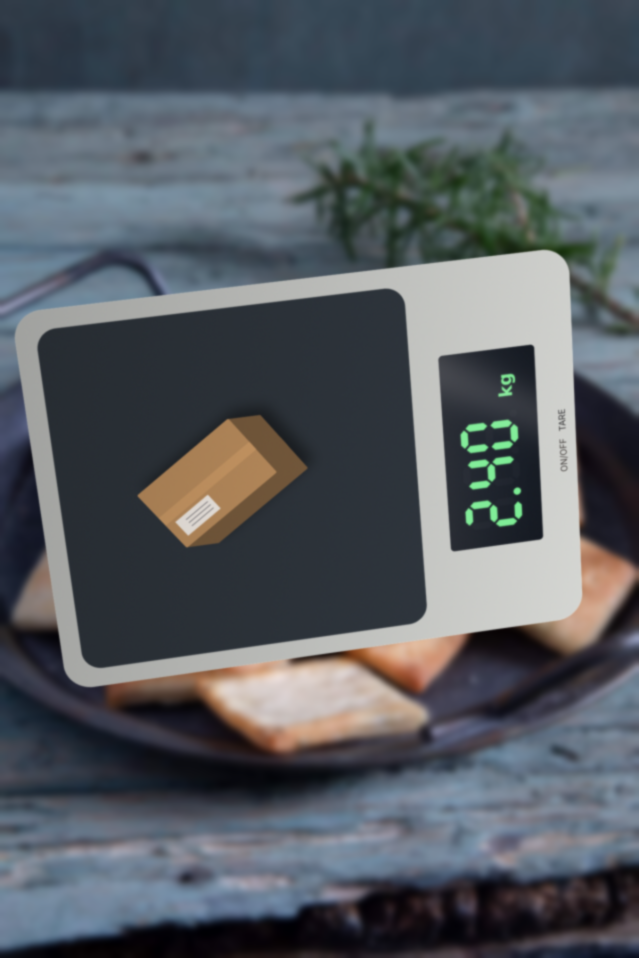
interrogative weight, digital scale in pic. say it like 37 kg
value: 2.40 kg
